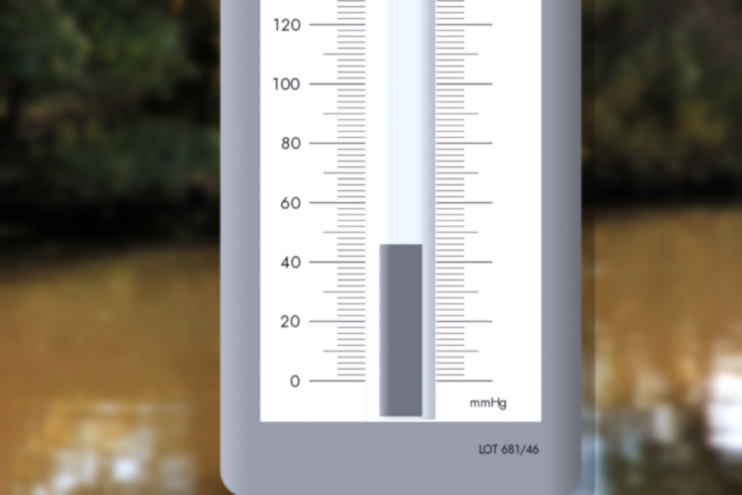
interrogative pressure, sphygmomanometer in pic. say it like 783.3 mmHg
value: 46 mmHg
